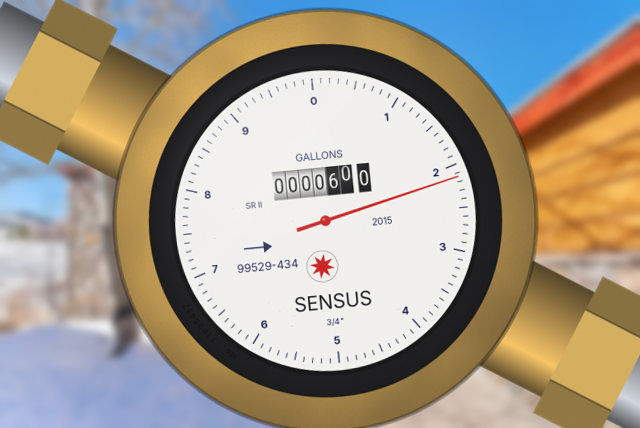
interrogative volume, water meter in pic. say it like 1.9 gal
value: 602.1 gal
